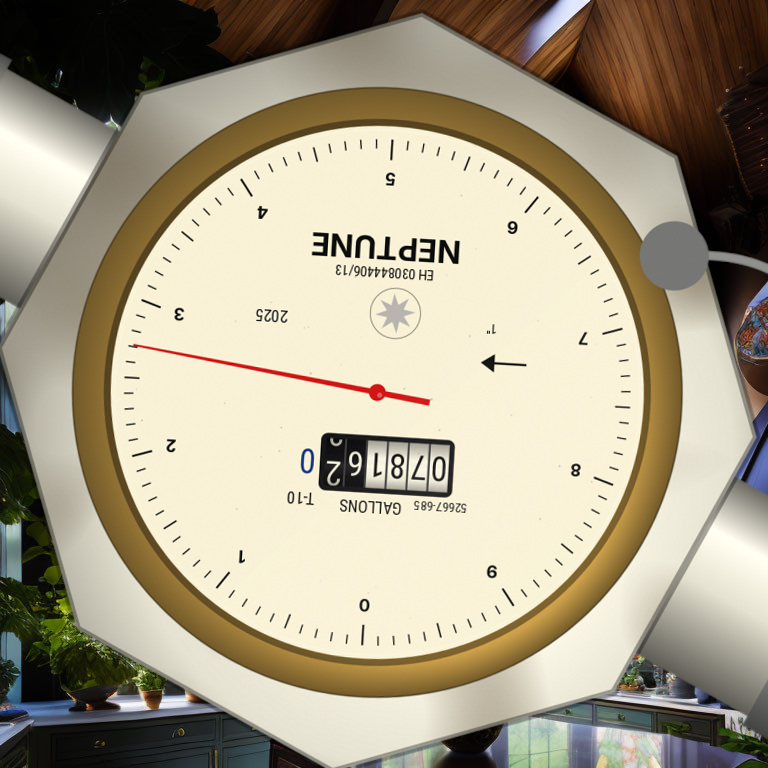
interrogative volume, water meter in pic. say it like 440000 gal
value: 781622.7 gal
